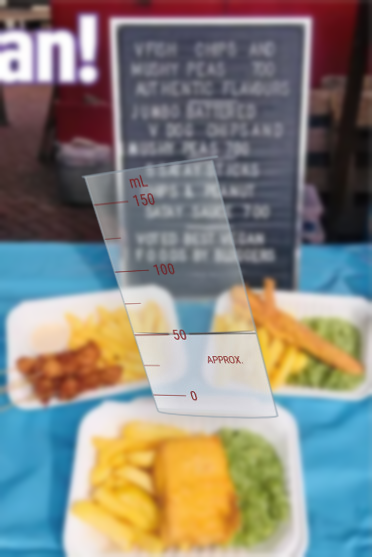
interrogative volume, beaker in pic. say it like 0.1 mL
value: 50 mL
